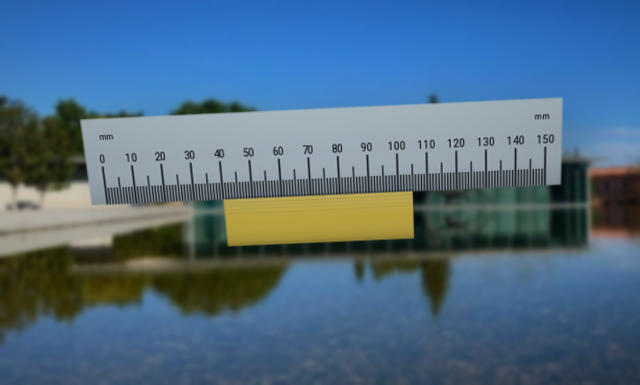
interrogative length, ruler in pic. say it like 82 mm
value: 65 mm
